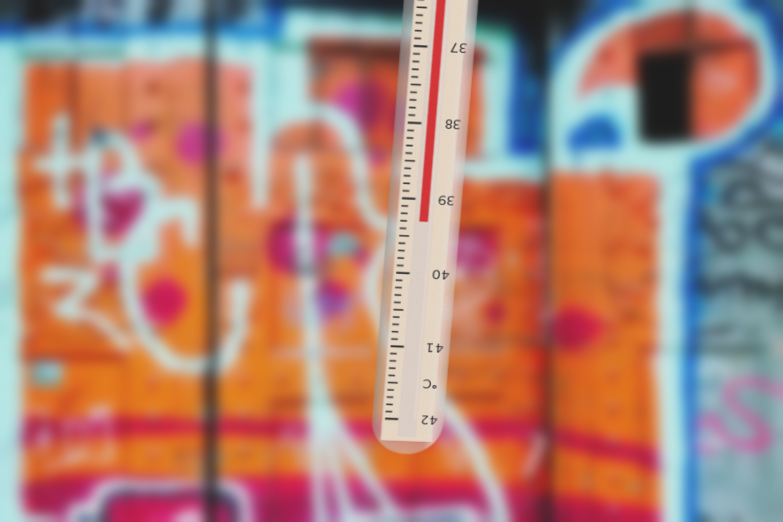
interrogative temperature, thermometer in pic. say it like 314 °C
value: 39.3 °C
